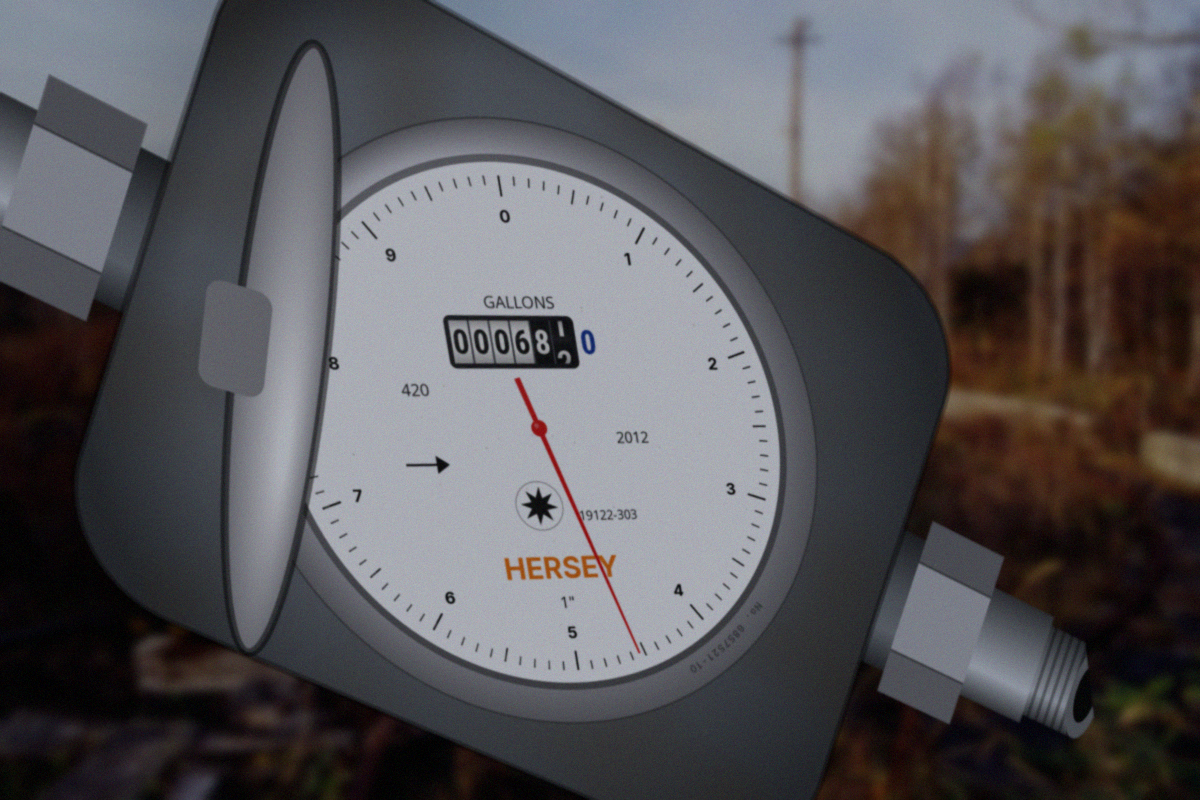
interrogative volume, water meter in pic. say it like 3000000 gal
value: 6814.5 gal
